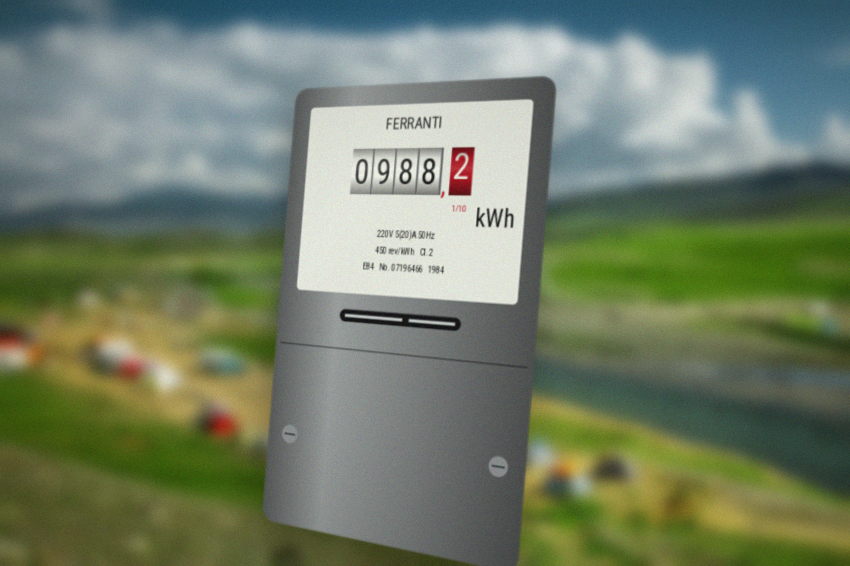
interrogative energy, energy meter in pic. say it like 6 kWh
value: 988.2 kWh
